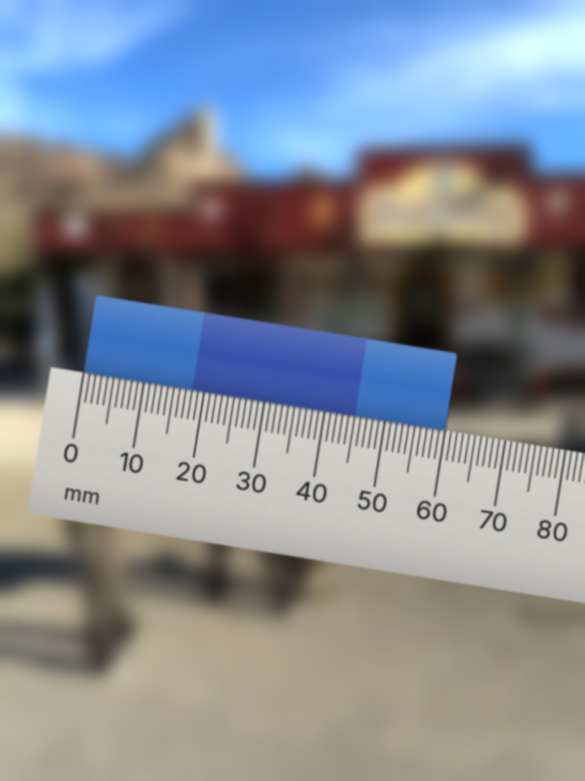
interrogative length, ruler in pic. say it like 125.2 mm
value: 60 mm
